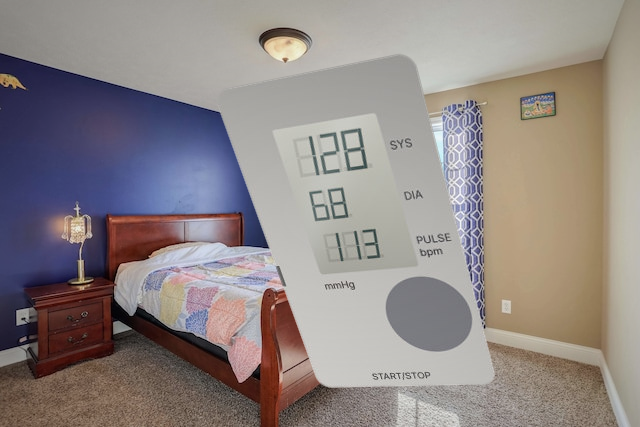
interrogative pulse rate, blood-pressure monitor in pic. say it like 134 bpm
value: 113 bpm
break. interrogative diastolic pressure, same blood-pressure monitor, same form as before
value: 68 mmHg
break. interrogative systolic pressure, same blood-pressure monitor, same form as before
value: 128 mmHg
